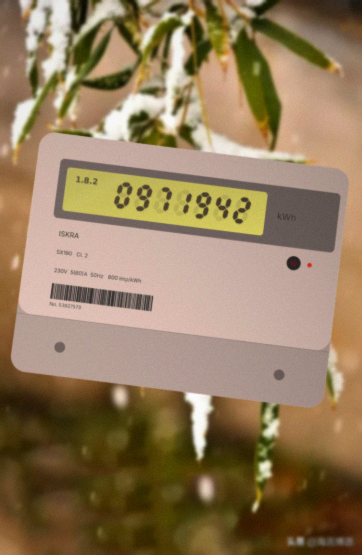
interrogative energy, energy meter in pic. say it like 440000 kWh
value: 971942 kWh
